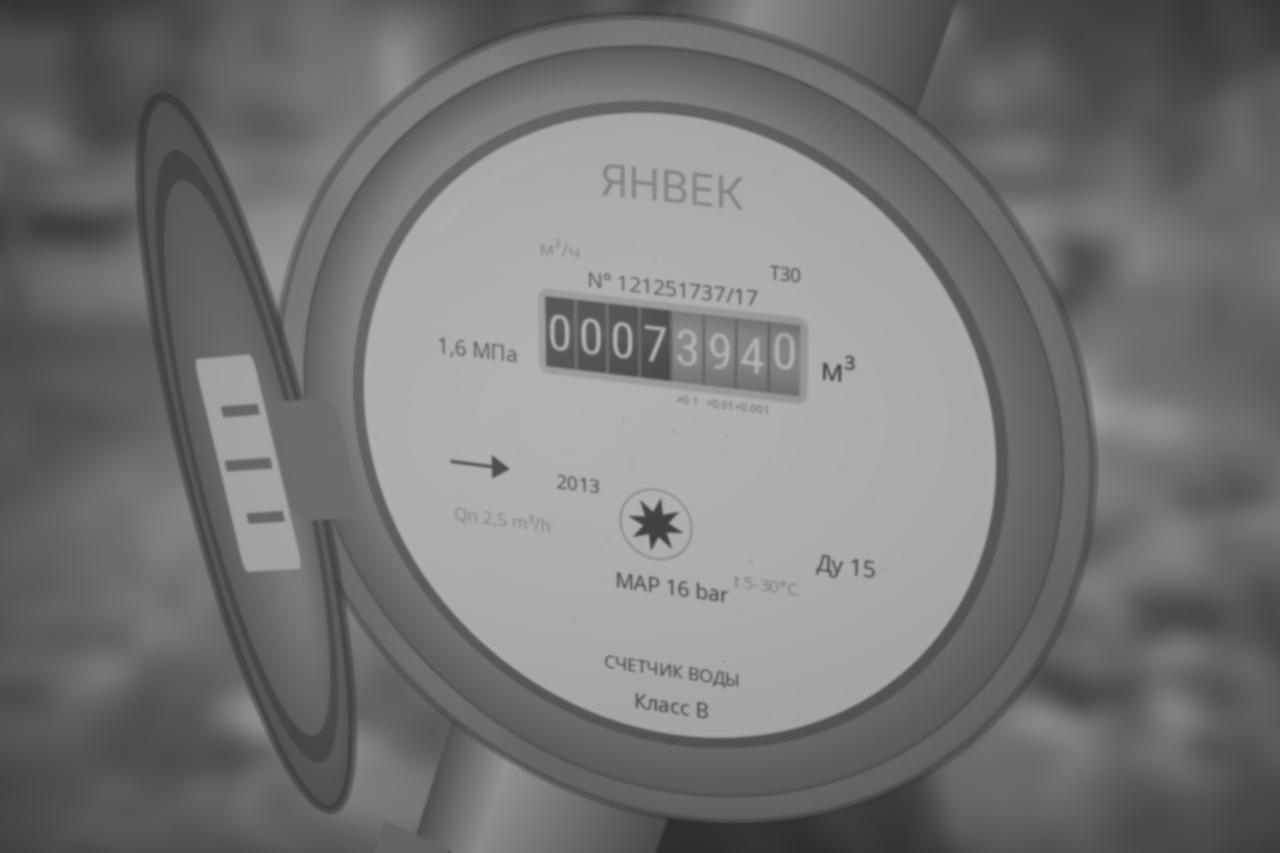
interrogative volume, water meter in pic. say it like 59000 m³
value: 7.3940 m³
